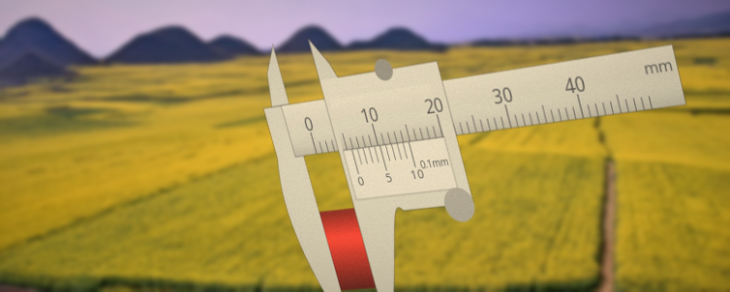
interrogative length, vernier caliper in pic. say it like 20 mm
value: 5.8 mm
